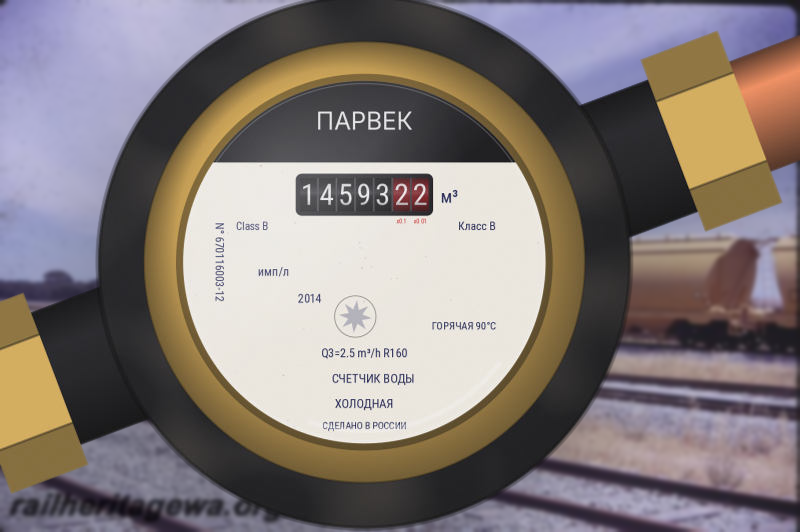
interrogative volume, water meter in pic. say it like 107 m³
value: 14593.22 m³
